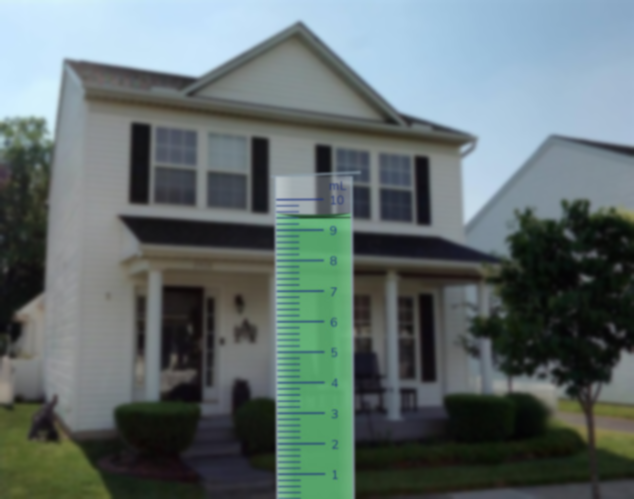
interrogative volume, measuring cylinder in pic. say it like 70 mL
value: 9.4 mL
